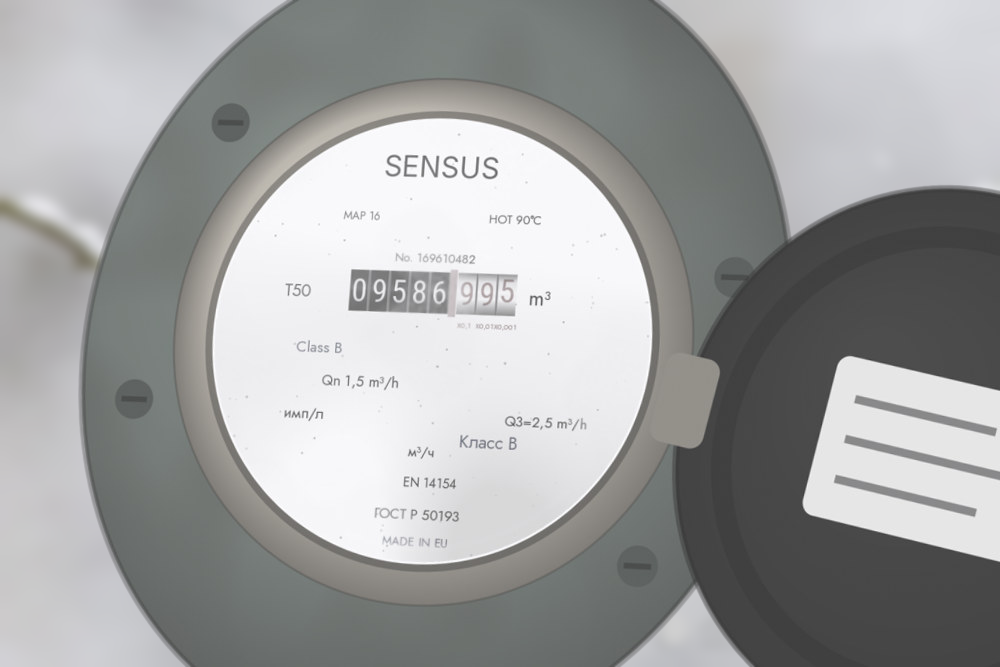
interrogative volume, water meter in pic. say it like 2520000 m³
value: 9586.995 m³
